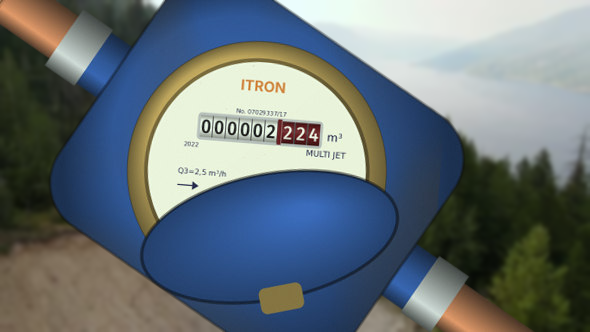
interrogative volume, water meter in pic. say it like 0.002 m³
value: 2.224 m³
